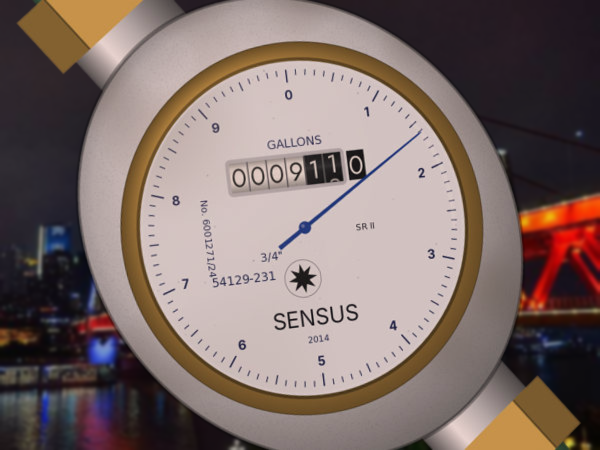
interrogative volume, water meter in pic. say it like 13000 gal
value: 9111.6 gal
